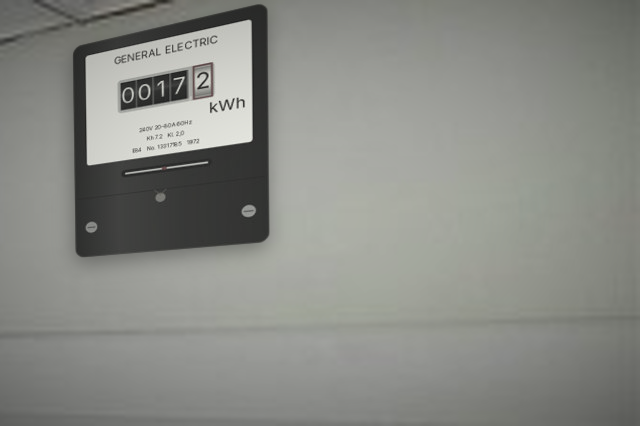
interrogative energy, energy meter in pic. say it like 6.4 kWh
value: 17.2 kWh
